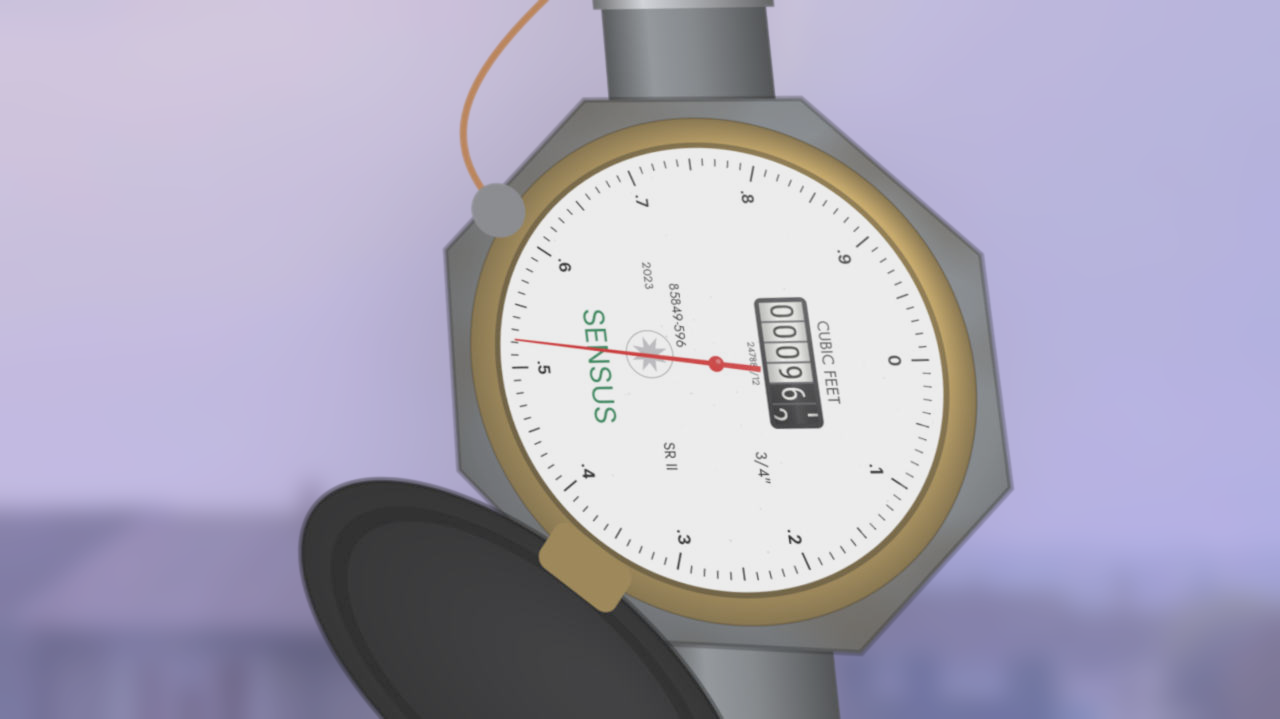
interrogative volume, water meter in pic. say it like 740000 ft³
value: 961.52 ft³
